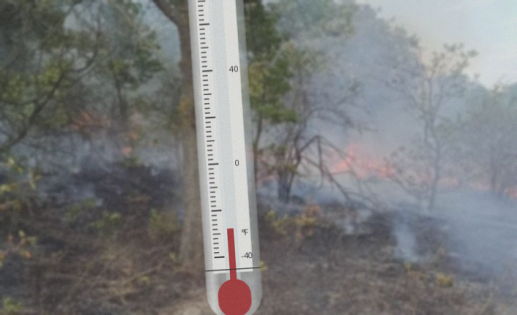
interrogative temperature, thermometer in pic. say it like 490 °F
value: -28 °F
